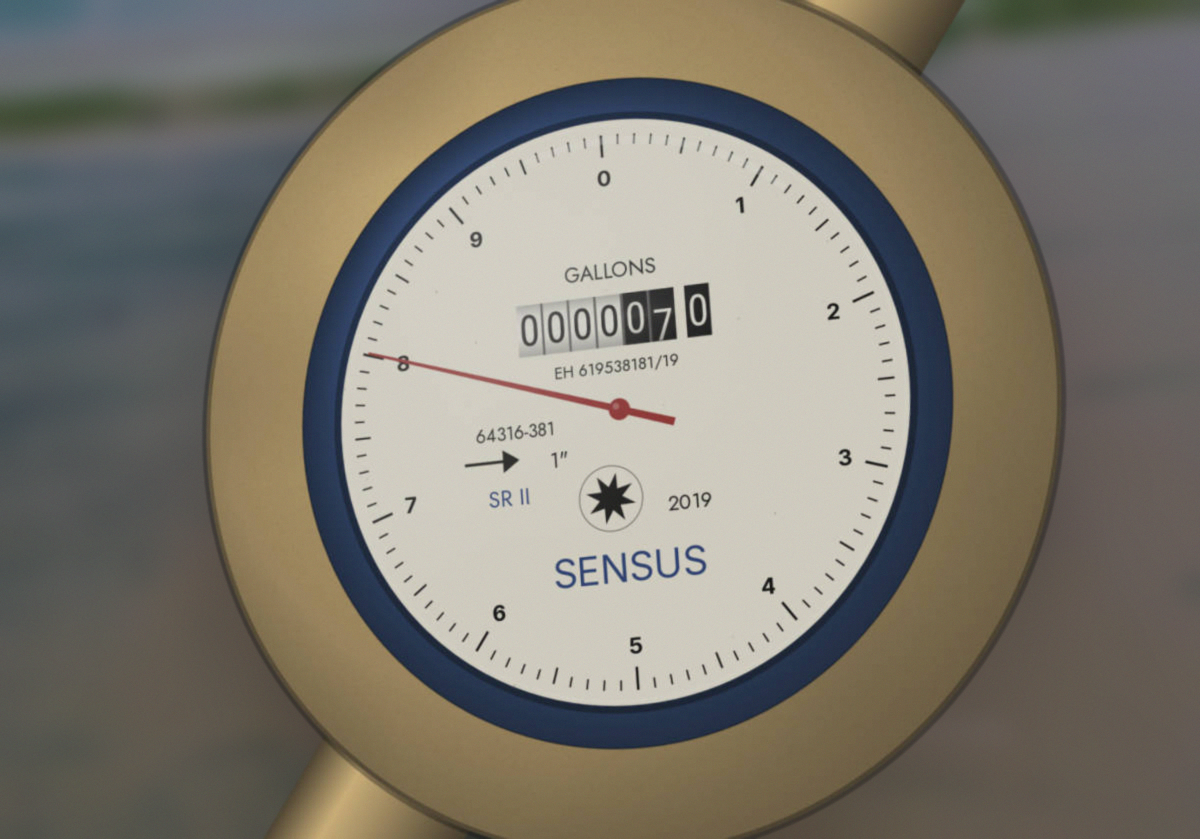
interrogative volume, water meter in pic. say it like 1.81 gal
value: 68.0 gal
